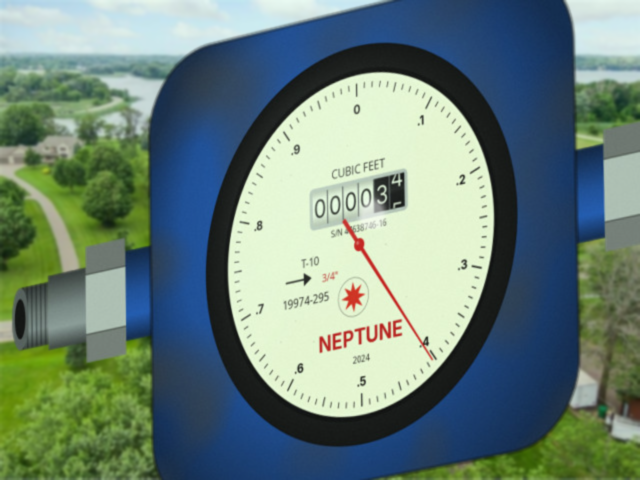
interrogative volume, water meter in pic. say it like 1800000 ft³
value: 34.40 ft³
